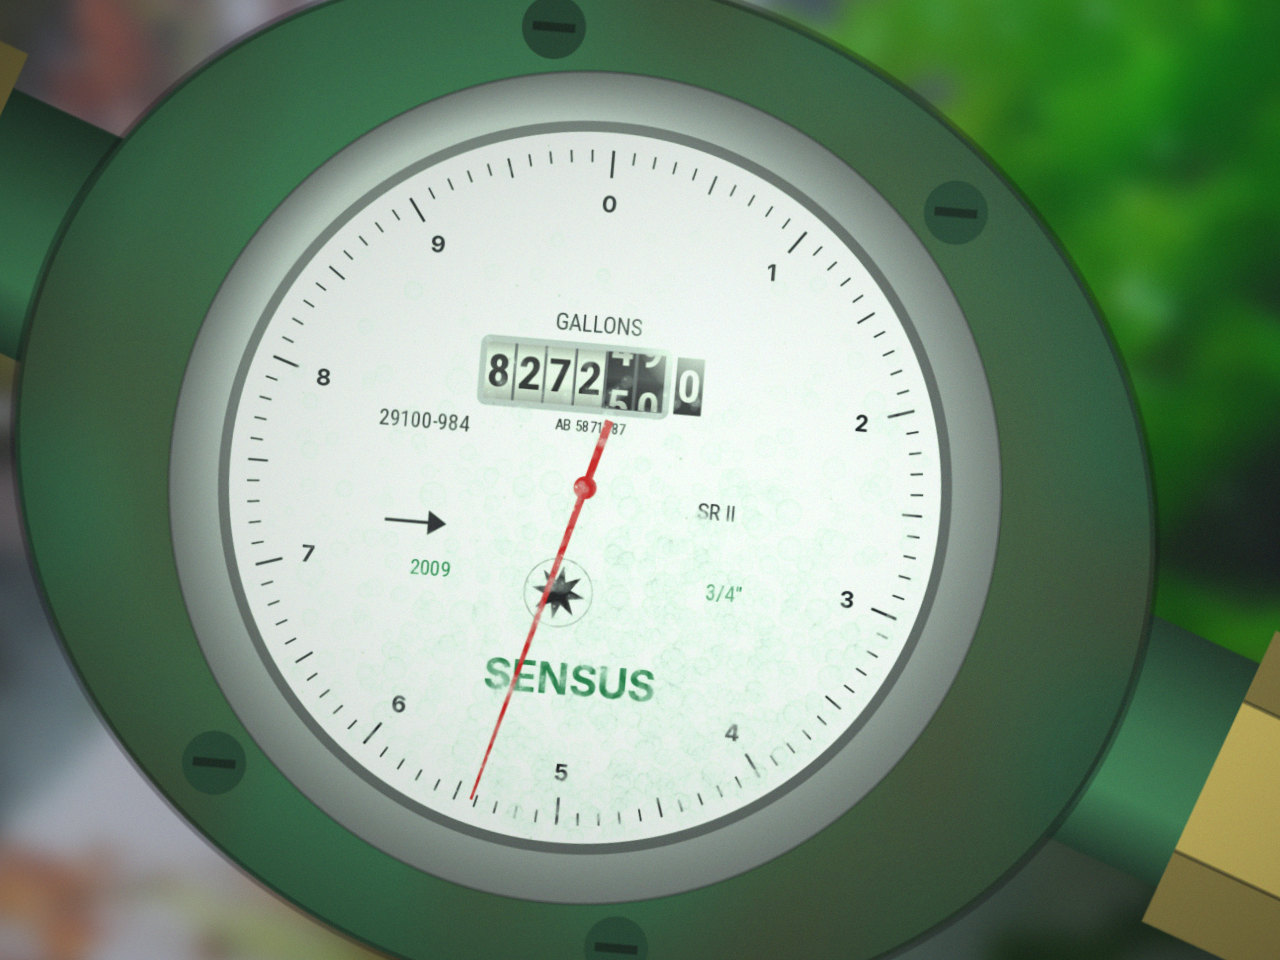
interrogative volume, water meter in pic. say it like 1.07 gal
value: 8272495.4 gal
